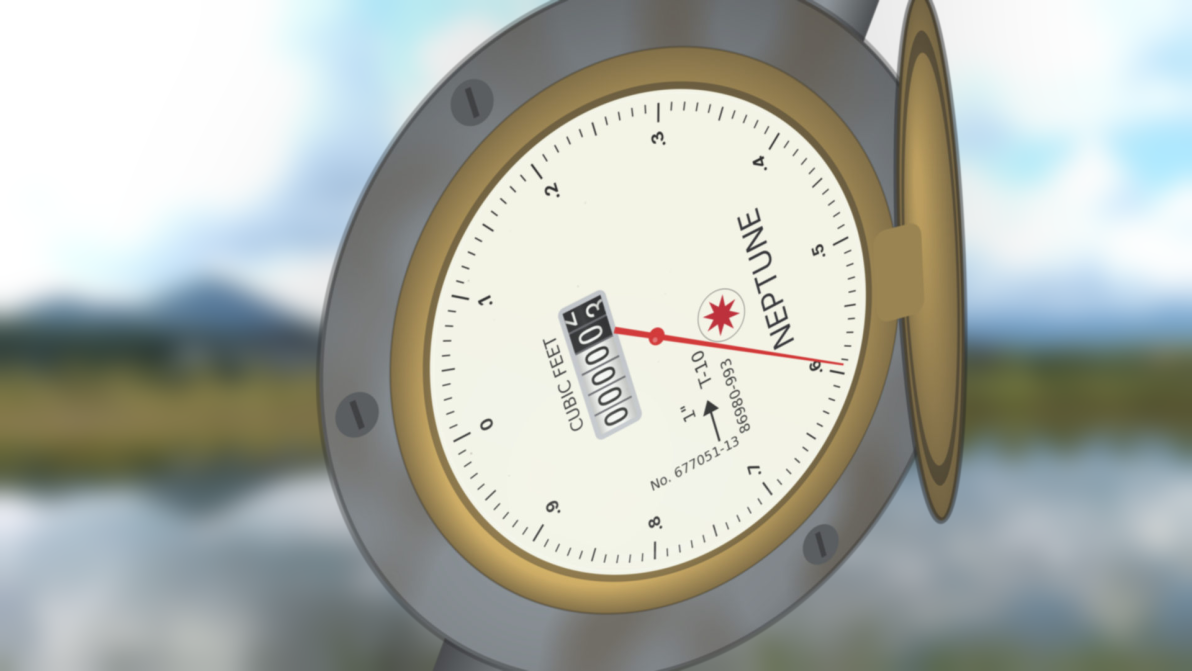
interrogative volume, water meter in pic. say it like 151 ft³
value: 2.59 ft³
